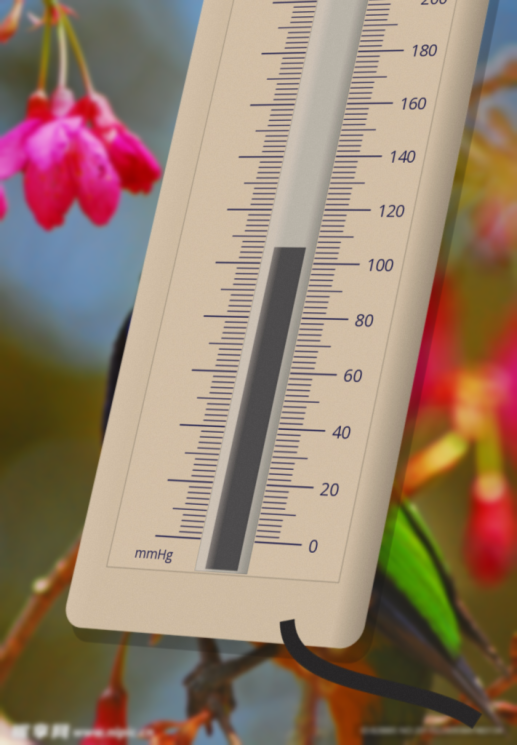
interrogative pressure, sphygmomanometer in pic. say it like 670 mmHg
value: 106 mmHg
